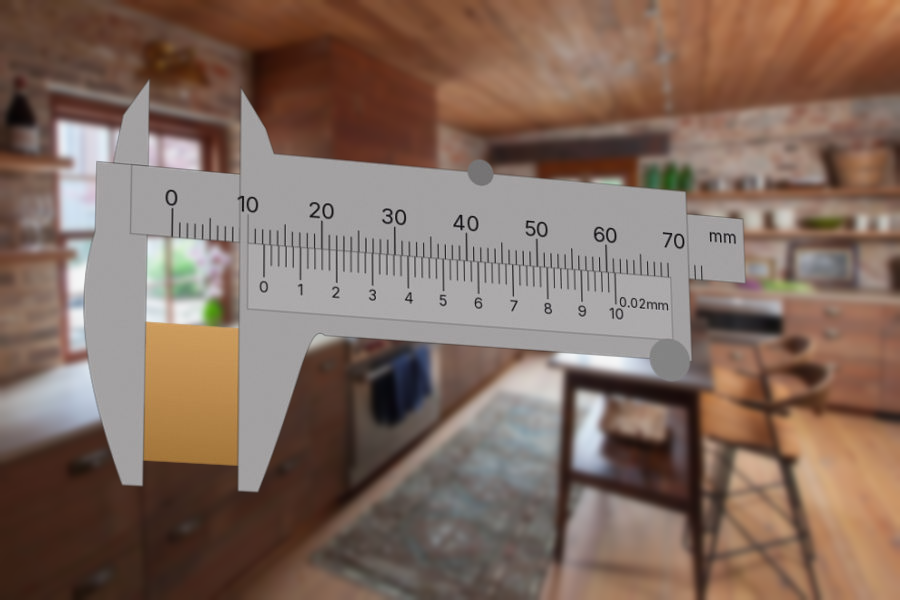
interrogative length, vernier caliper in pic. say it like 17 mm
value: 12.2 mm
